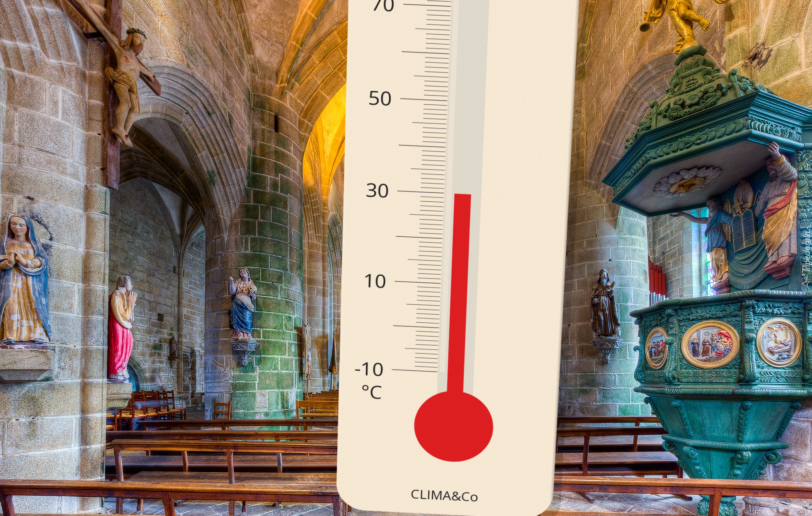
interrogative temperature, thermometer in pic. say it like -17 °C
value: 30 °C
